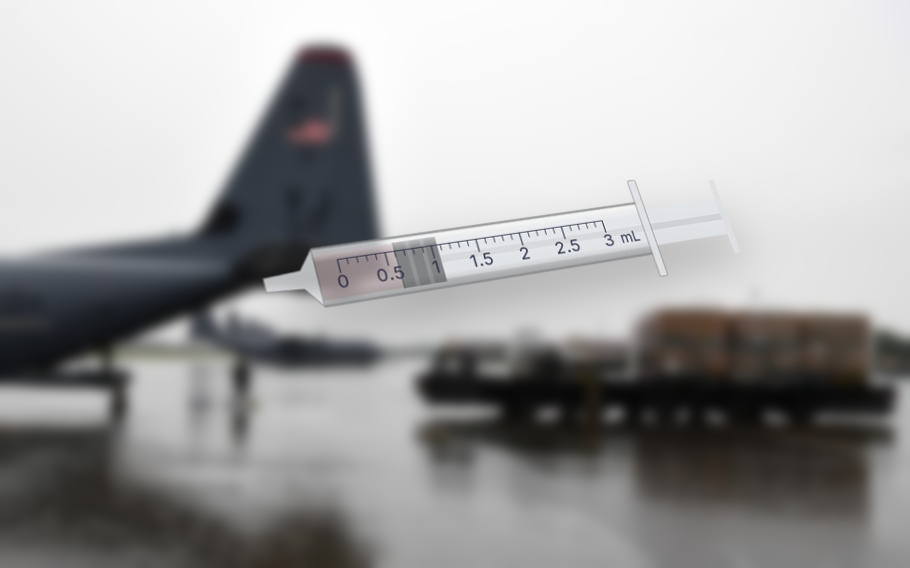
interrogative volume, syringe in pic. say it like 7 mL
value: 0.6 mL
